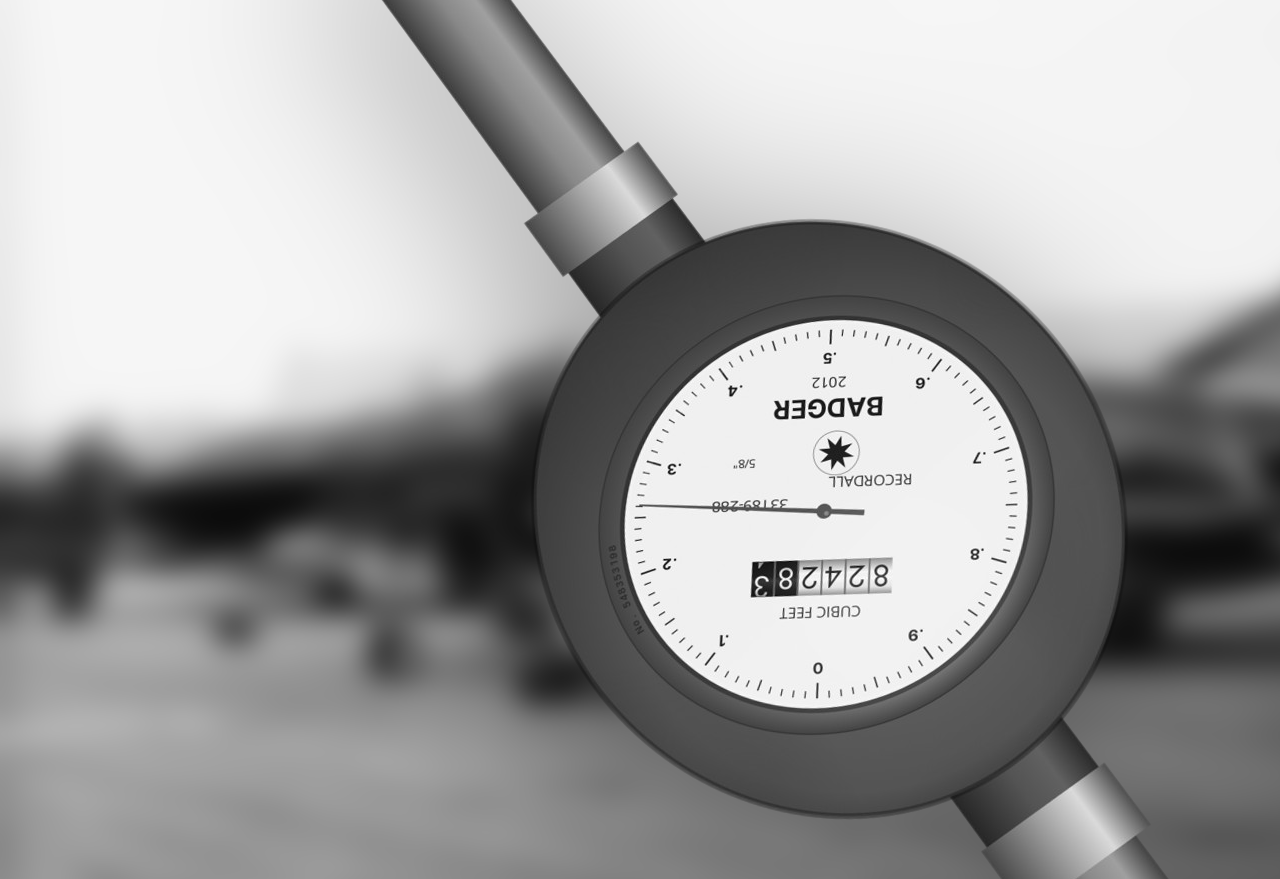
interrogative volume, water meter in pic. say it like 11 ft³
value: 824283.26 ft³
